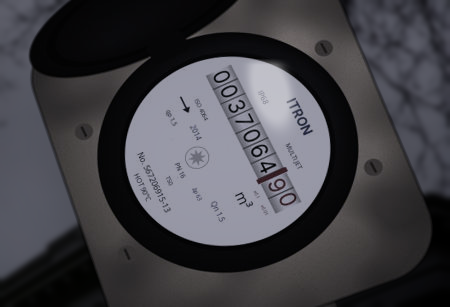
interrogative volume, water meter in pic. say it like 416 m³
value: 37064.90 m³
